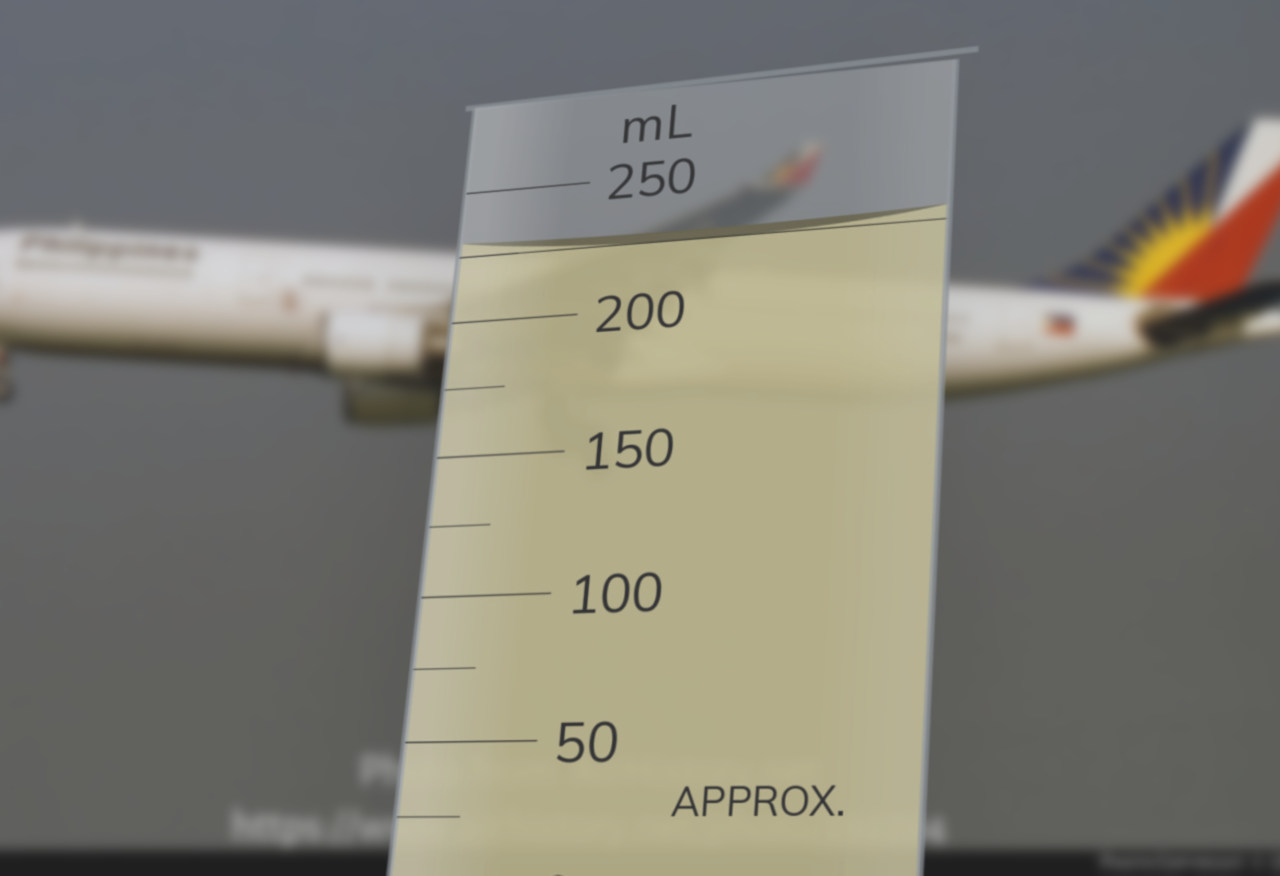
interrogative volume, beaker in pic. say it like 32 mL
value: 225 mL
